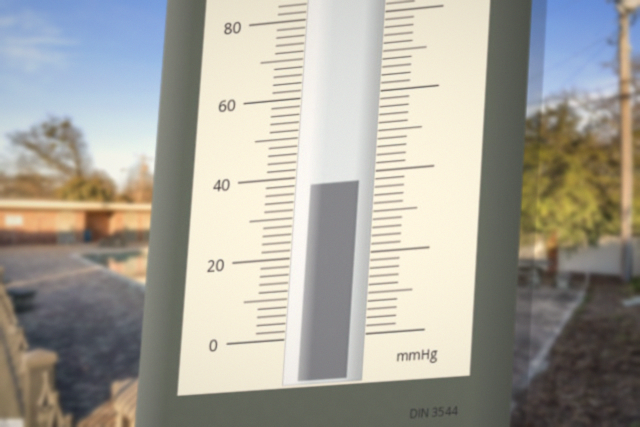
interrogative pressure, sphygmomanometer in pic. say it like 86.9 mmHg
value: 38 mmHg
